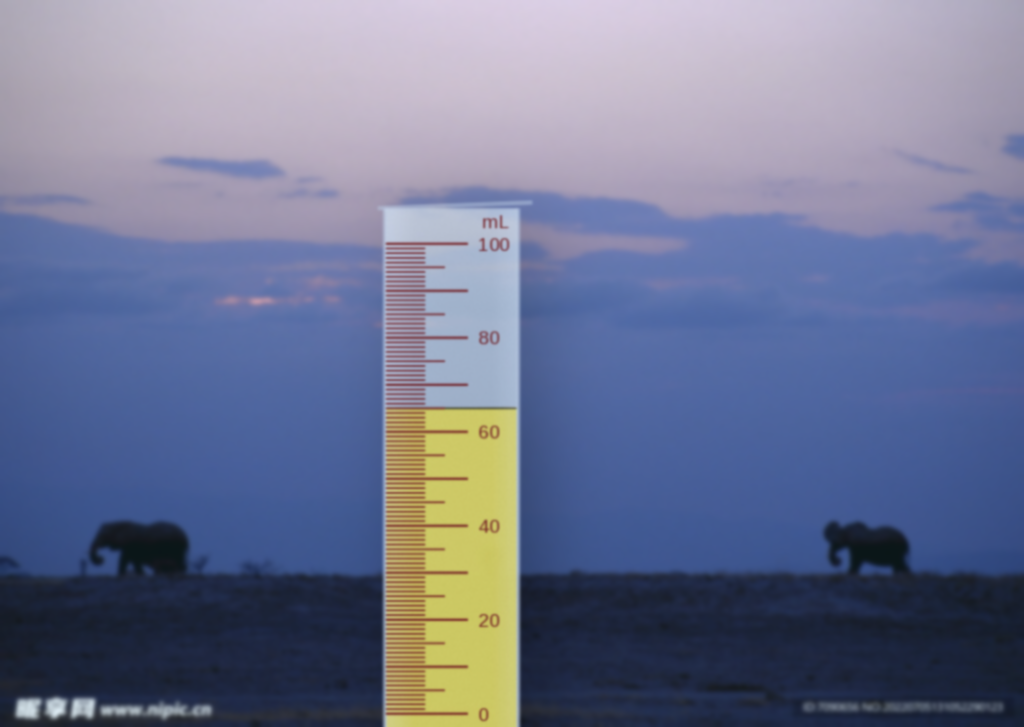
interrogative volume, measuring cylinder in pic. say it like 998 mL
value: 65 mL
